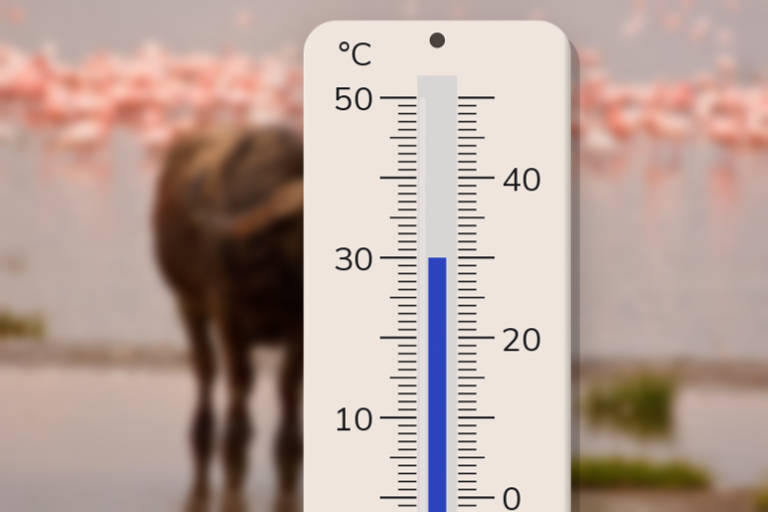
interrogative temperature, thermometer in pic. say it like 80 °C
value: 30 °C
